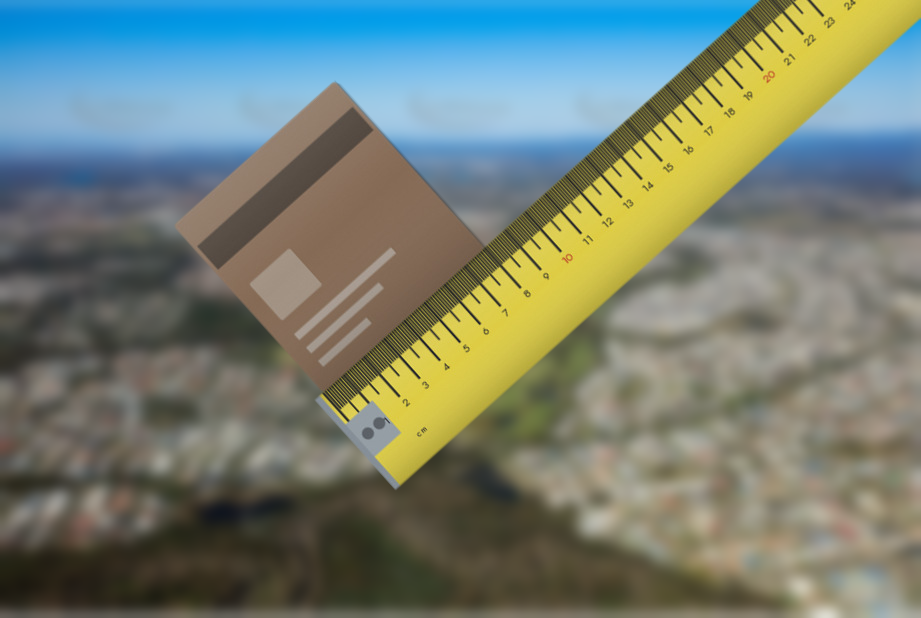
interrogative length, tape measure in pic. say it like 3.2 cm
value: 8 cm
